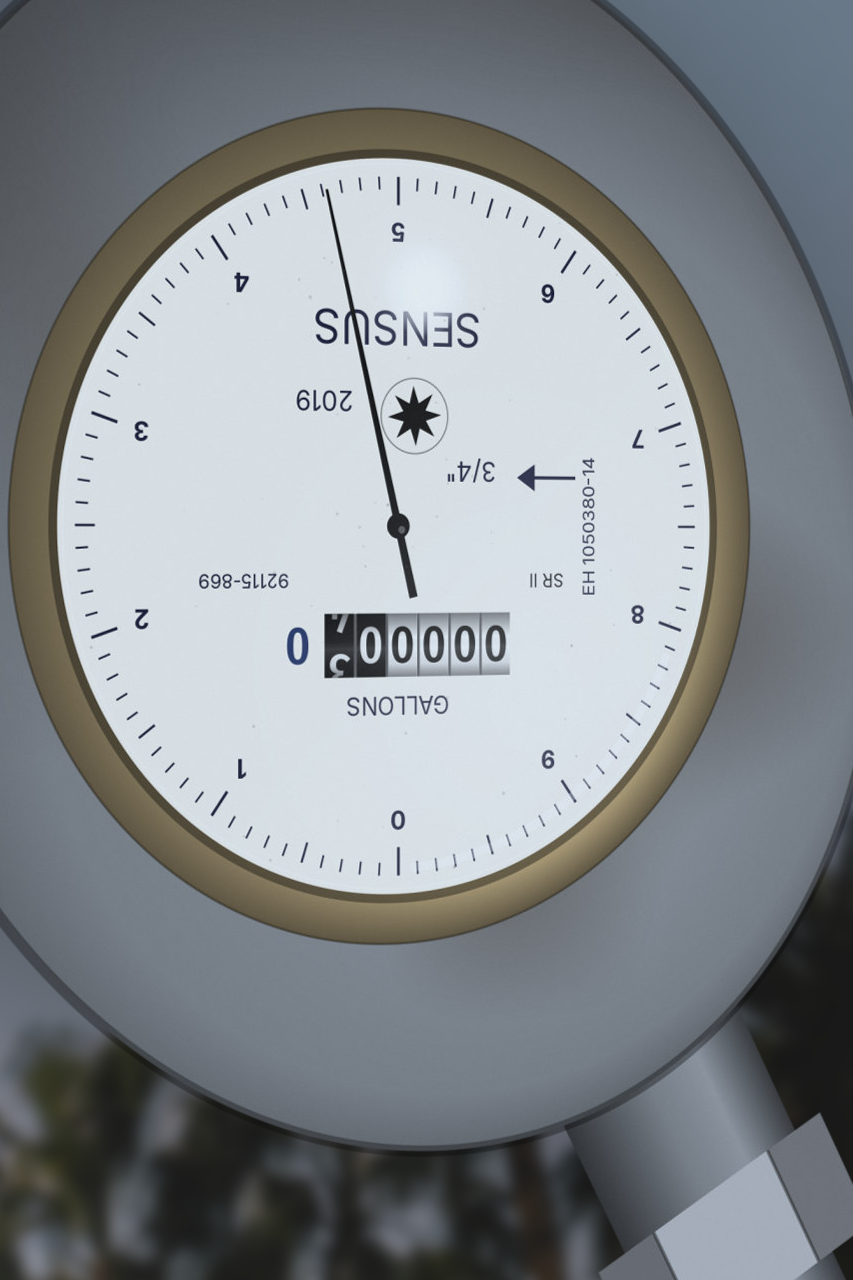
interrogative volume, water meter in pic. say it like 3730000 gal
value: 34.6 gal
